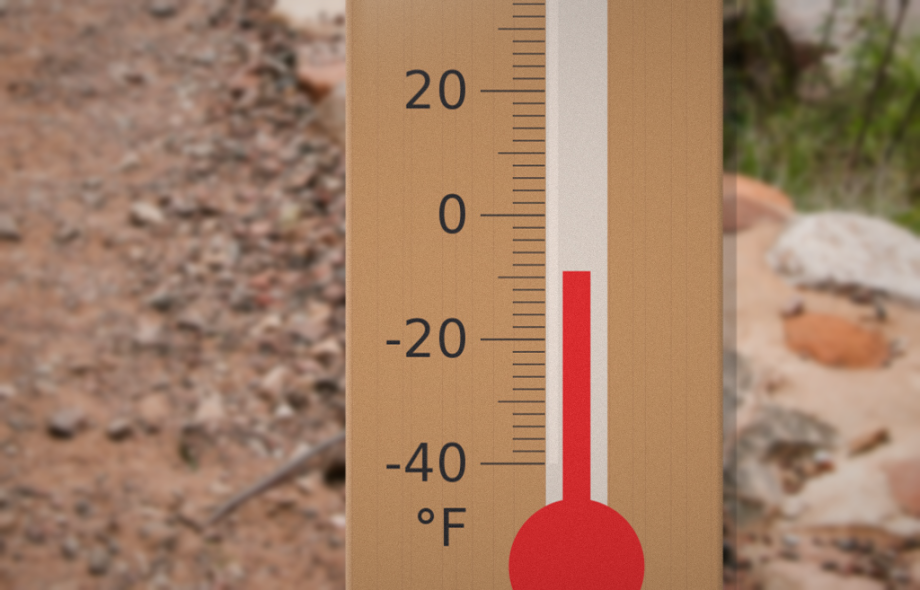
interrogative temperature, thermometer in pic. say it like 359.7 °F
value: -9 °F
